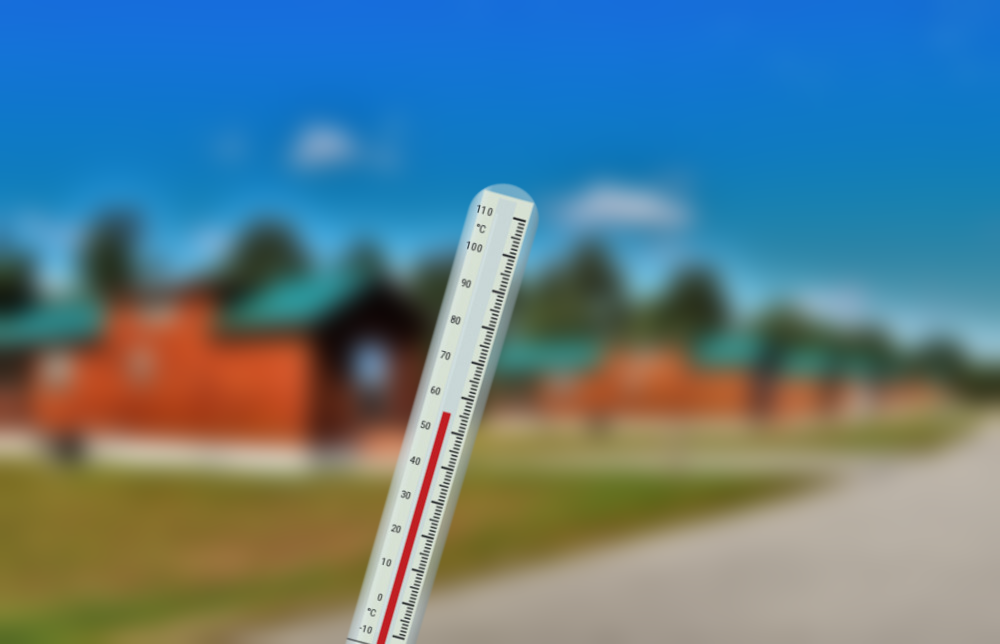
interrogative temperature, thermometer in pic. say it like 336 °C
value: 55 °C
